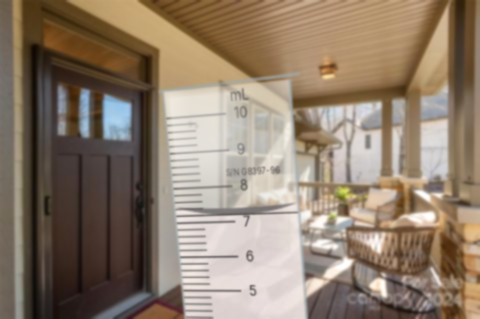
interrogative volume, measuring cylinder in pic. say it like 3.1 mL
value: 7.2 mL
